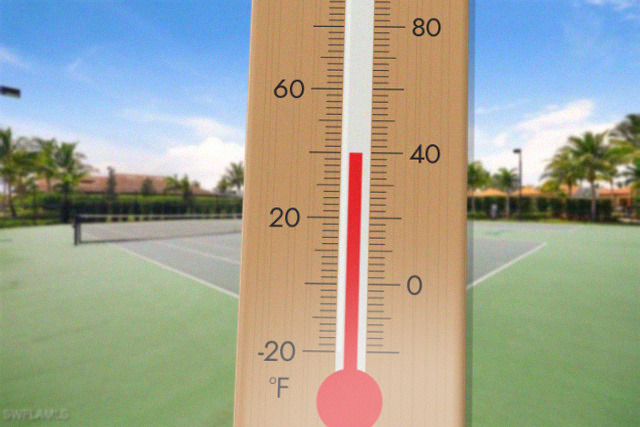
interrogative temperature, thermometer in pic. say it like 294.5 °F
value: 40 °F
